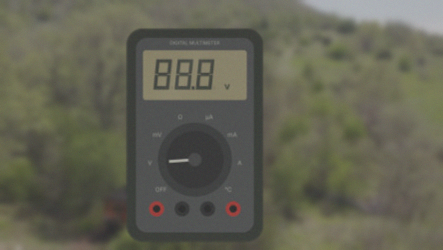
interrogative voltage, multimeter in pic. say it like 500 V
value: 88.8 V
